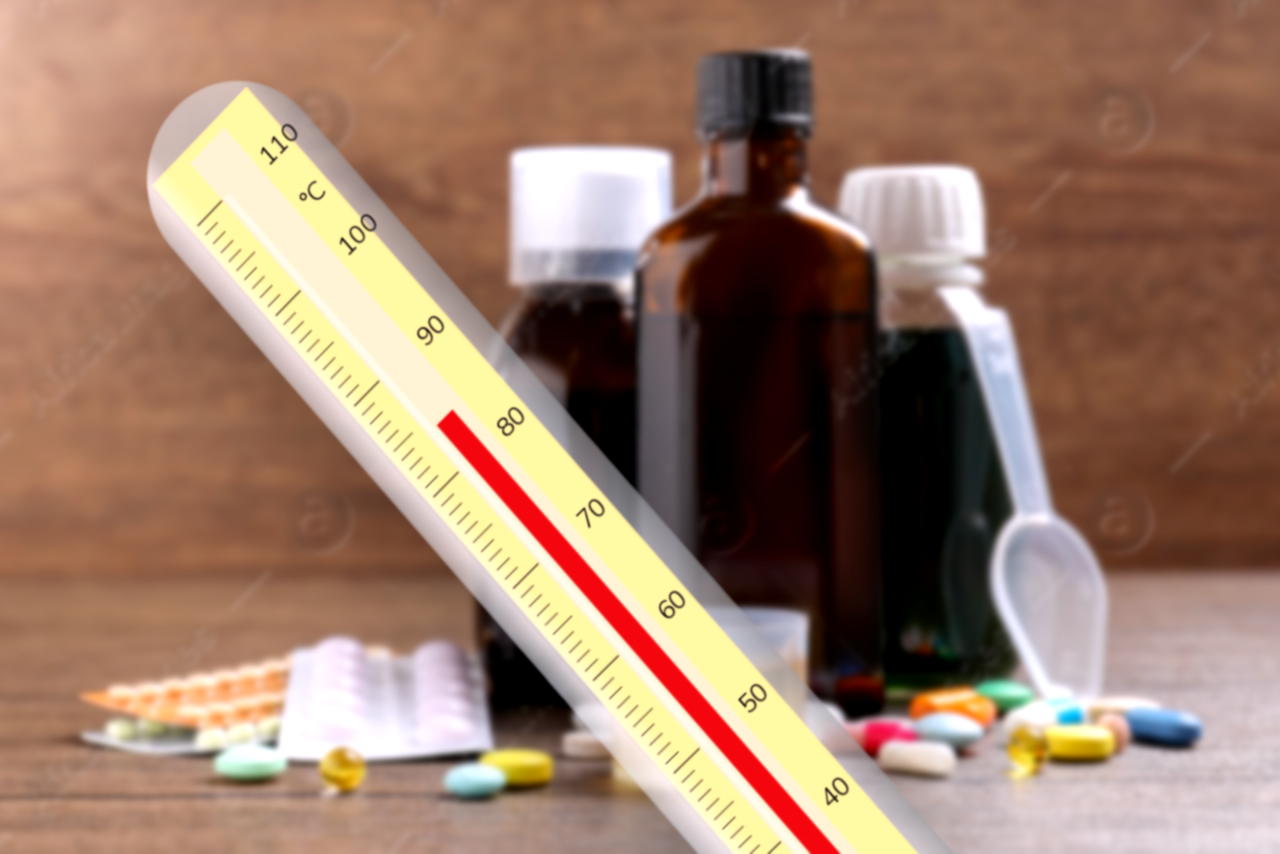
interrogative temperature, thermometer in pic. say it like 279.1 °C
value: 84 °C
